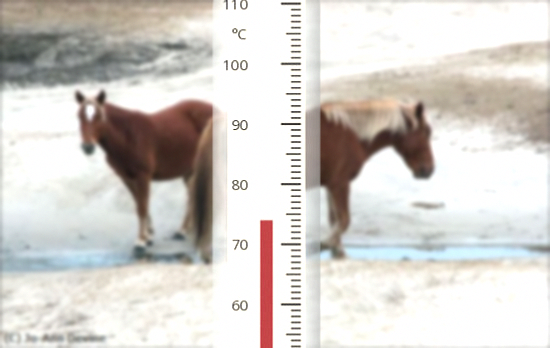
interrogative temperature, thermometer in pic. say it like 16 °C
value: 74 °C
